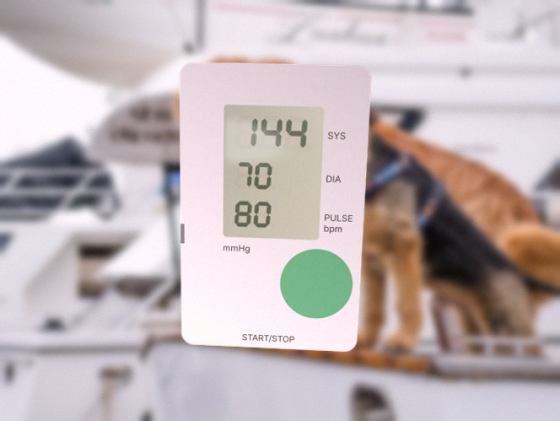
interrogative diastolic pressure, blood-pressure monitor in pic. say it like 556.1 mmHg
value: 70 mmHg
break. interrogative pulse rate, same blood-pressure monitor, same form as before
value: 80 bpm
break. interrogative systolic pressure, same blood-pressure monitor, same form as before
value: 144 mmHg
